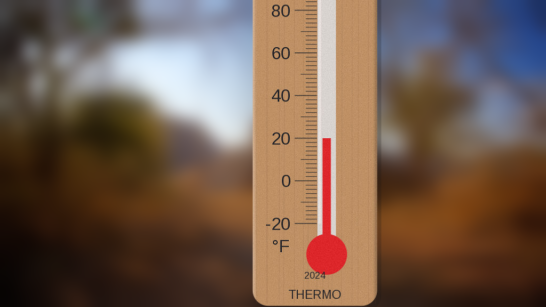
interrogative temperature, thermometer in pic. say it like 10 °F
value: 20 °F
